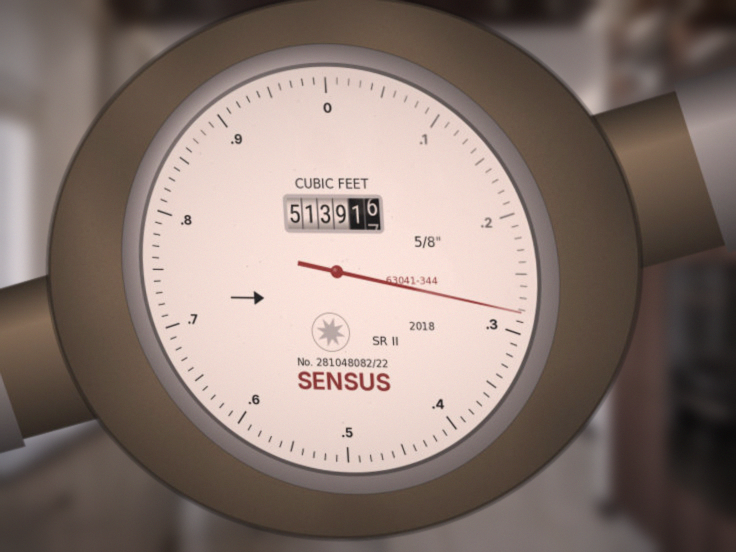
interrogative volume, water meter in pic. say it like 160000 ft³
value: 513916.28 ft³
